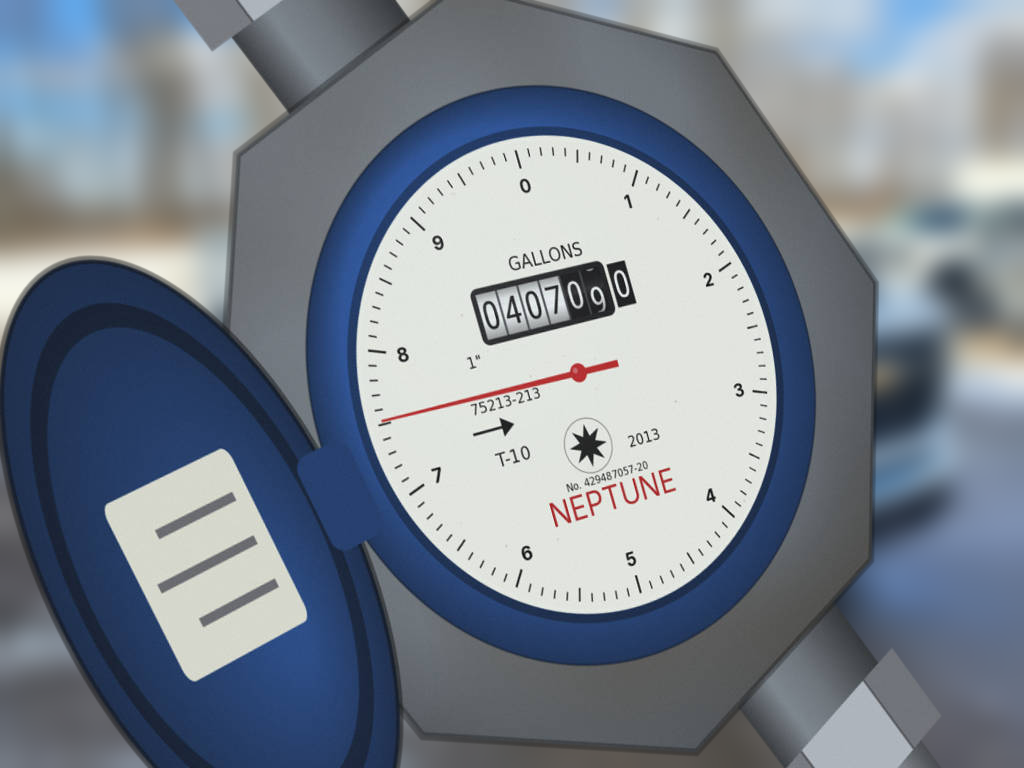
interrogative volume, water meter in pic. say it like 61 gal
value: 407087.5 gal
